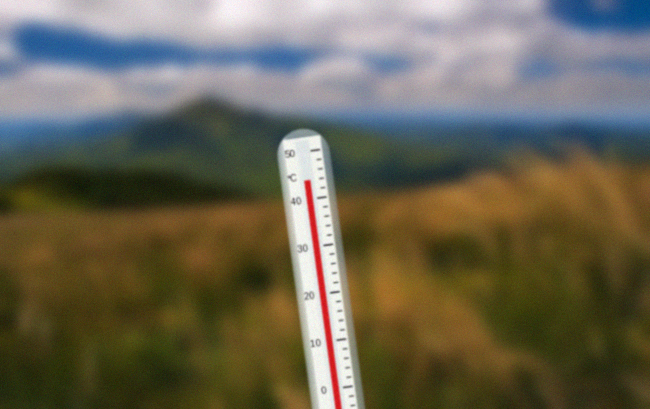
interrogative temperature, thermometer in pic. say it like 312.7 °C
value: 44 °C
